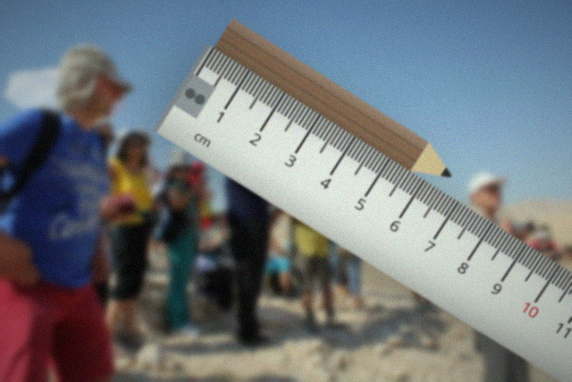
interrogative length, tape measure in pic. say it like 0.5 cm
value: 6.5 cm
